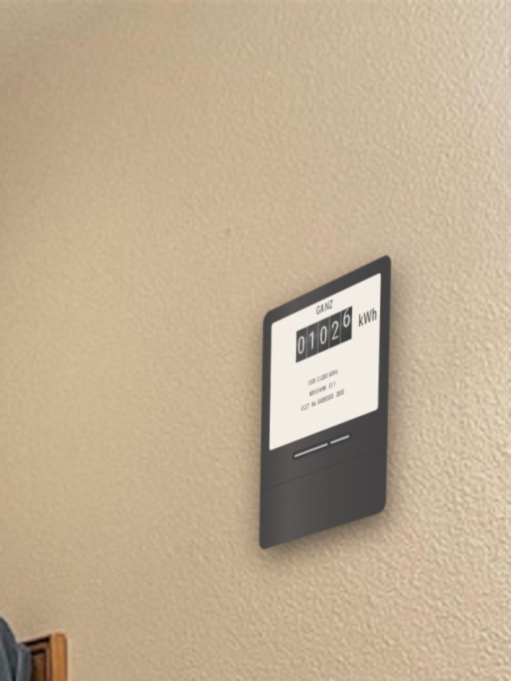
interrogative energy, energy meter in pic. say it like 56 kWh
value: 1026 kWh
